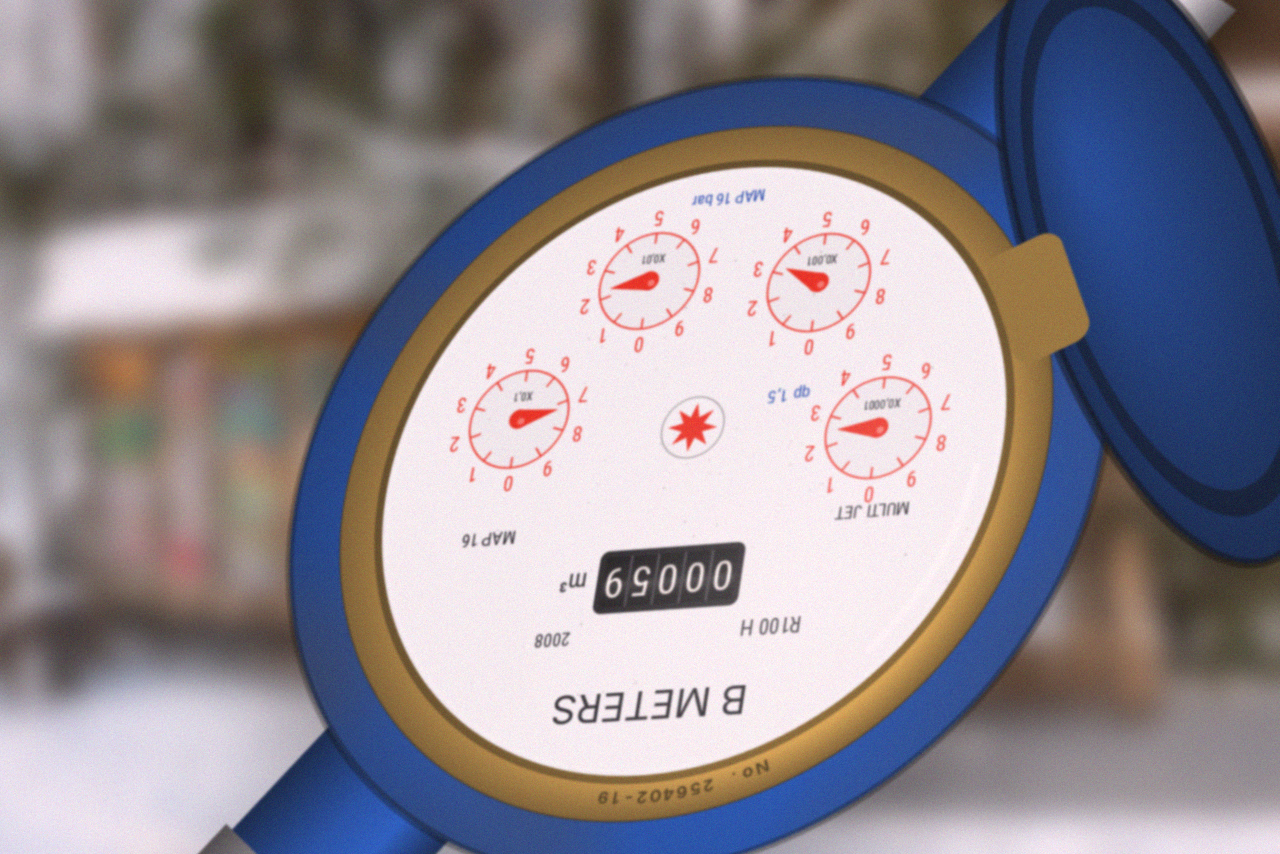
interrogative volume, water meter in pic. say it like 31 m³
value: 59.7232 m³
